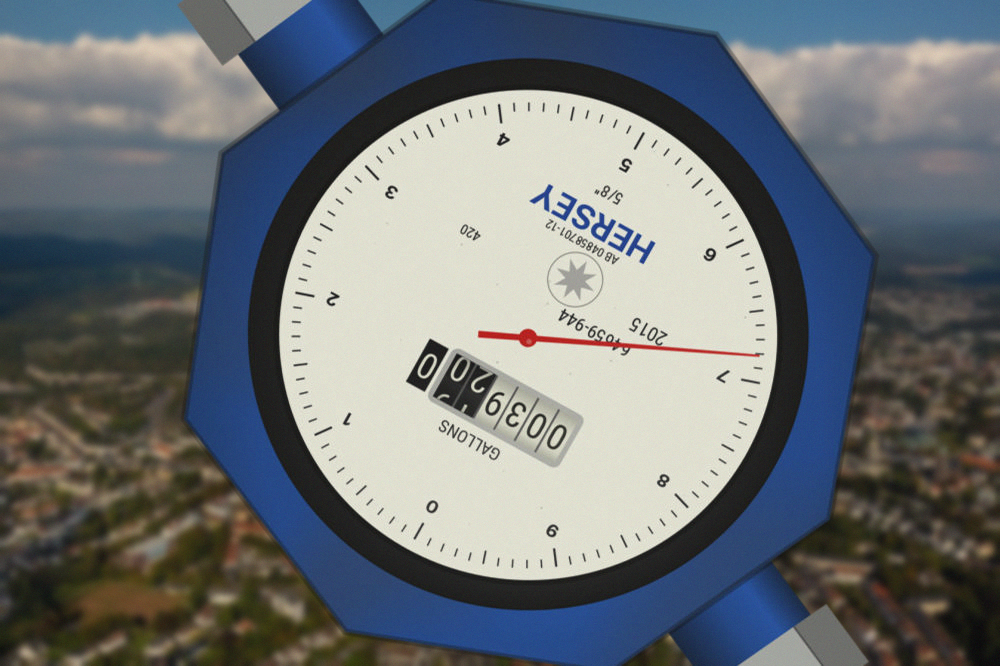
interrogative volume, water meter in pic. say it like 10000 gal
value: 39196.8 gal
